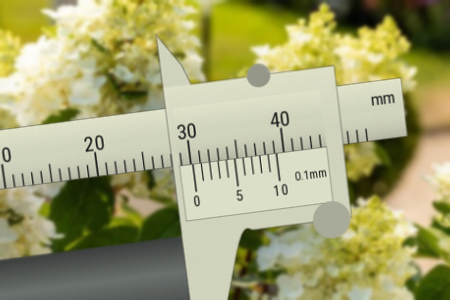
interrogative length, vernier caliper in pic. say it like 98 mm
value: 30.2 mm
